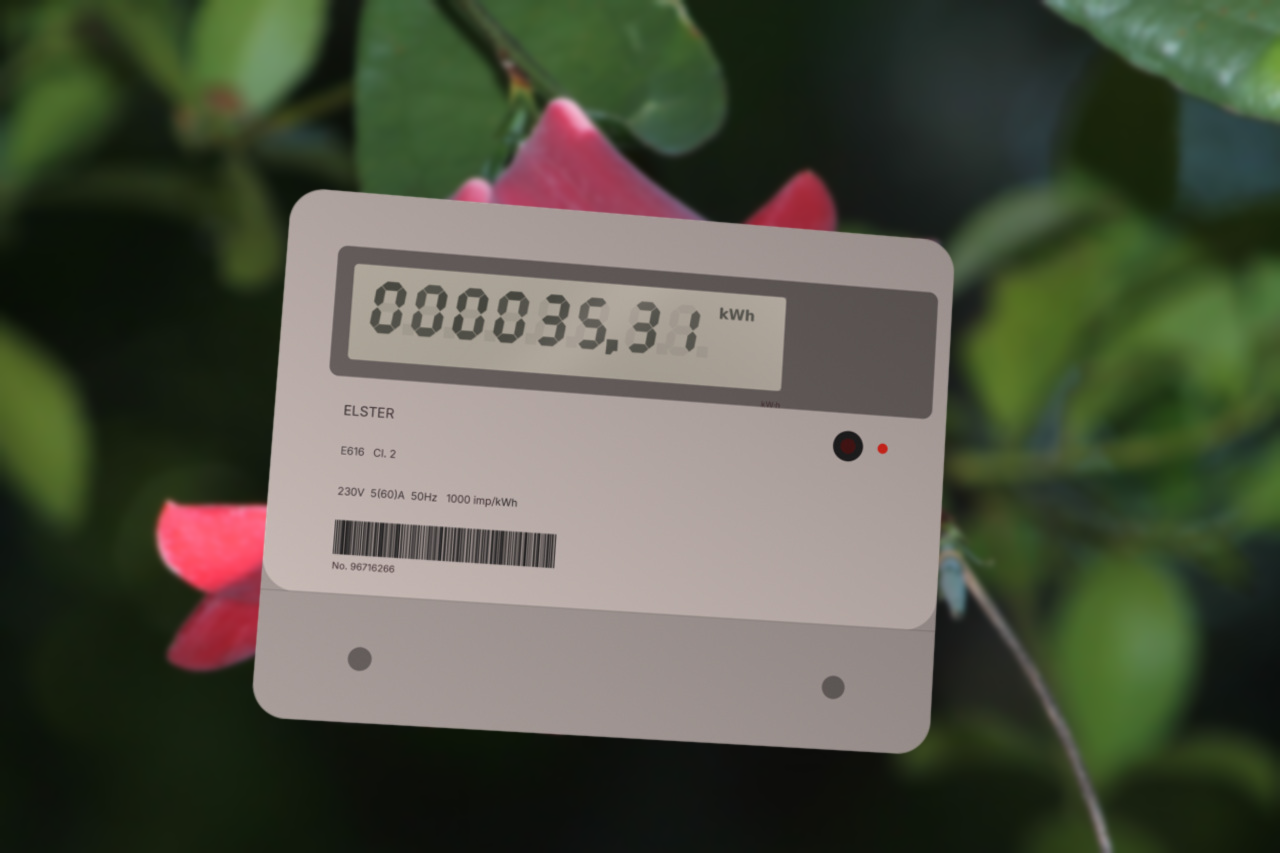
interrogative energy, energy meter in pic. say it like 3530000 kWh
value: 35.31 kWh
